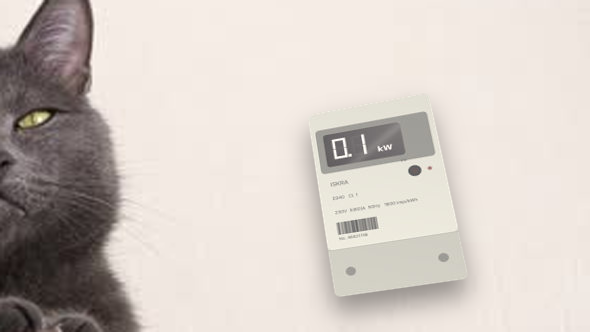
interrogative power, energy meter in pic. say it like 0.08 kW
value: 0.1 kW
